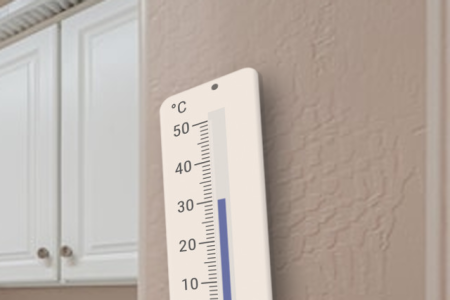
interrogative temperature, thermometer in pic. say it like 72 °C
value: 30 °C
